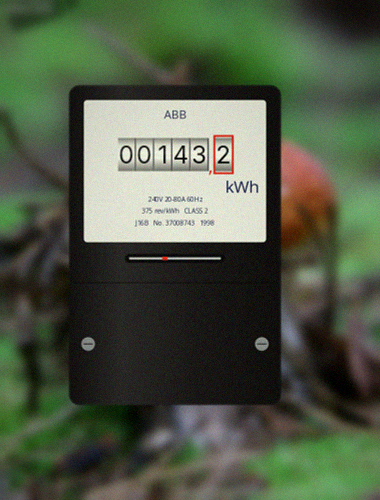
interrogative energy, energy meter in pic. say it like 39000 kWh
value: 143.2 kWh
